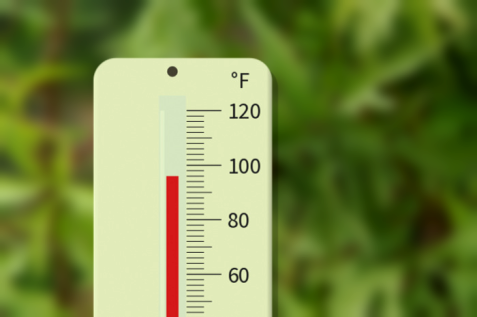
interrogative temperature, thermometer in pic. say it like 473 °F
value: 96 °F
